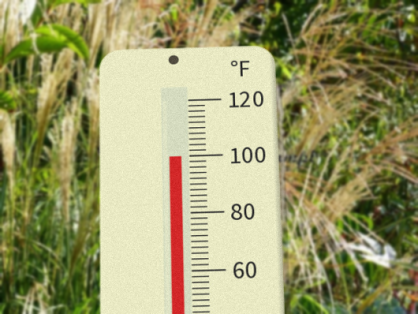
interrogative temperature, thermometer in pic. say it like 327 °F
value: 100 °F
